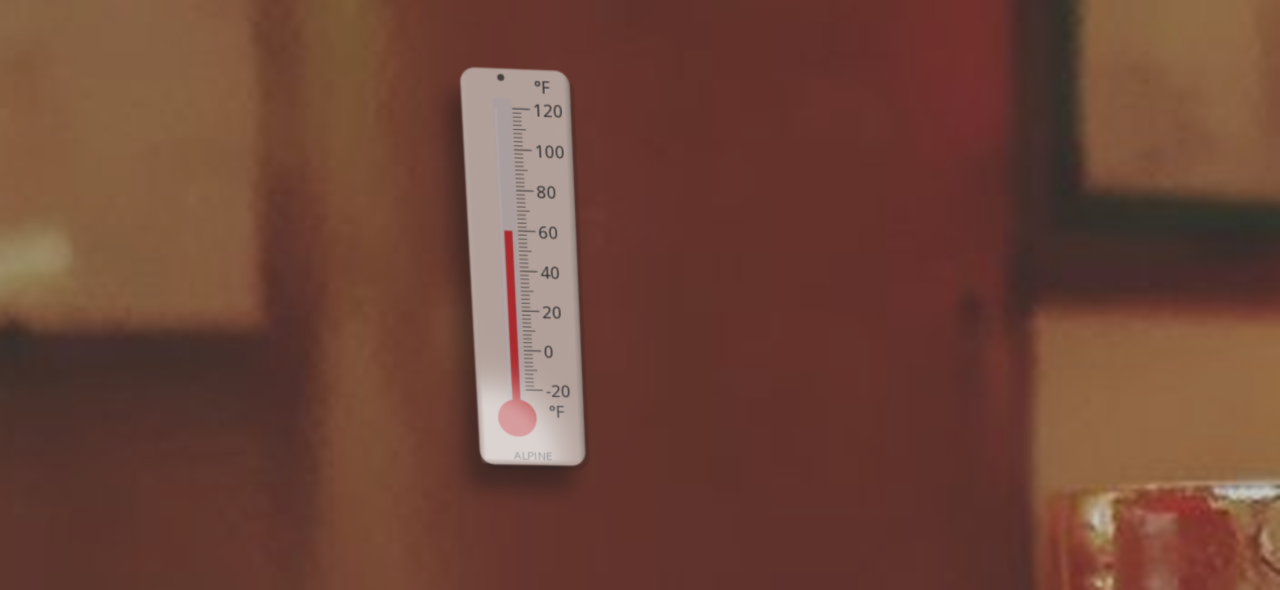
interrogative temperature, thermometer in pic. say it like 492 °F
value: 60 °F
